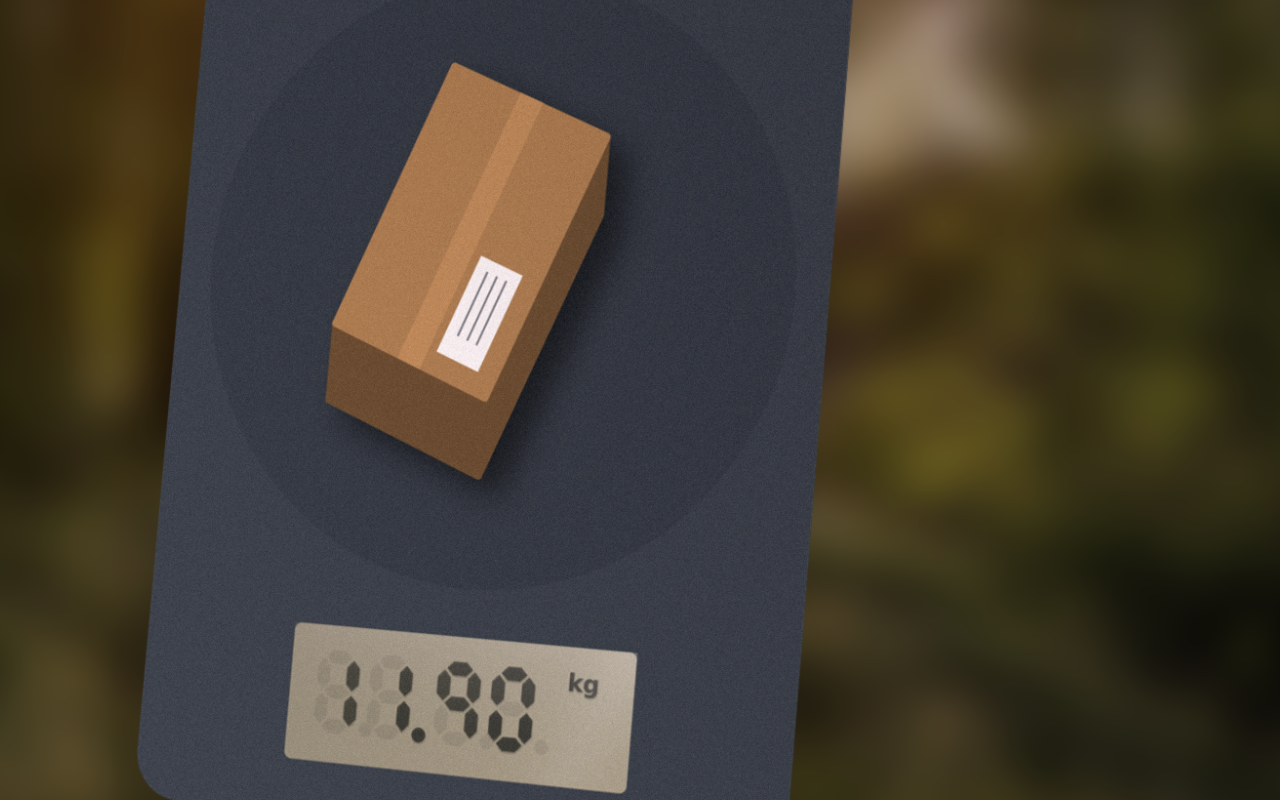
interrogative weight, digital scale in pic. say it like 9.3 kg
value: 11.90 kg
